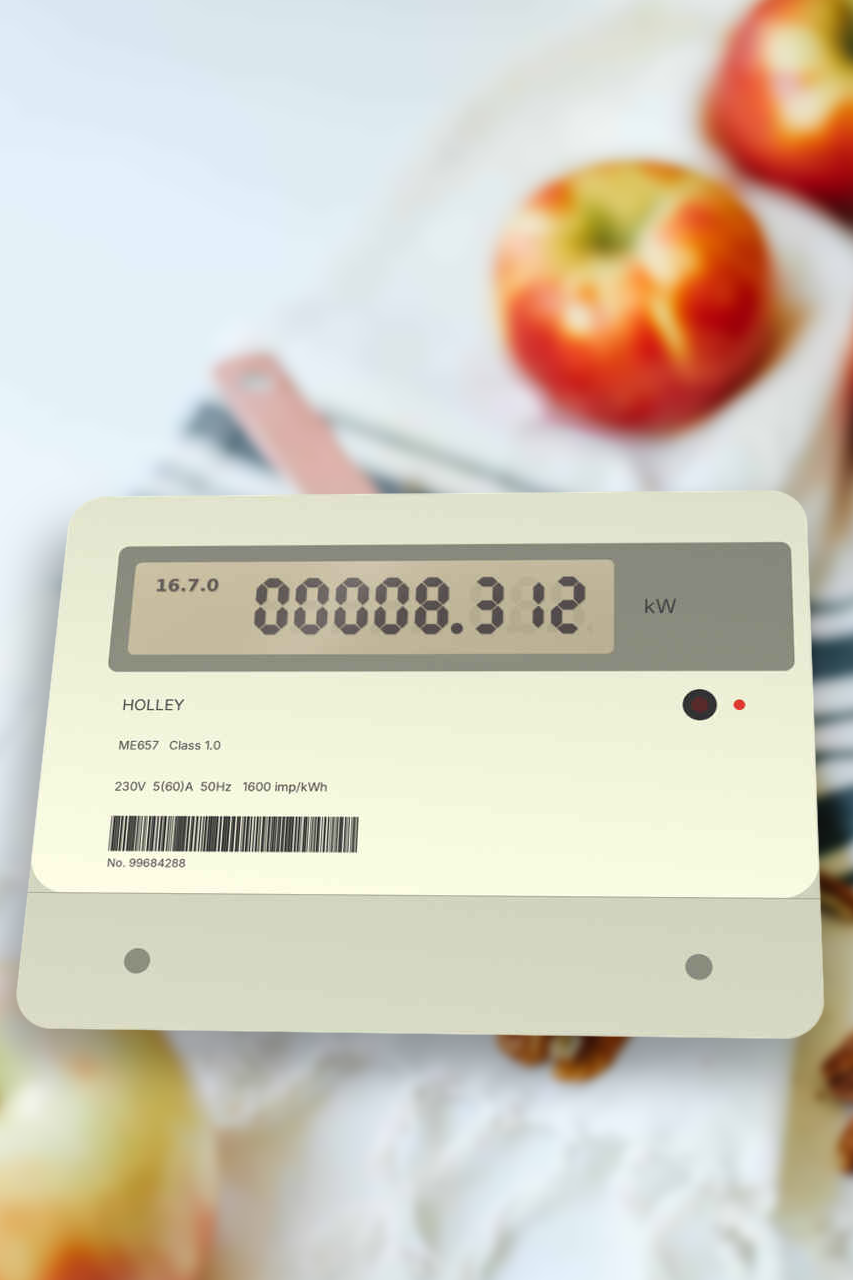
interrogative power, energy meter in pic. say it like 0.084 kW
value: 8.312 kW
